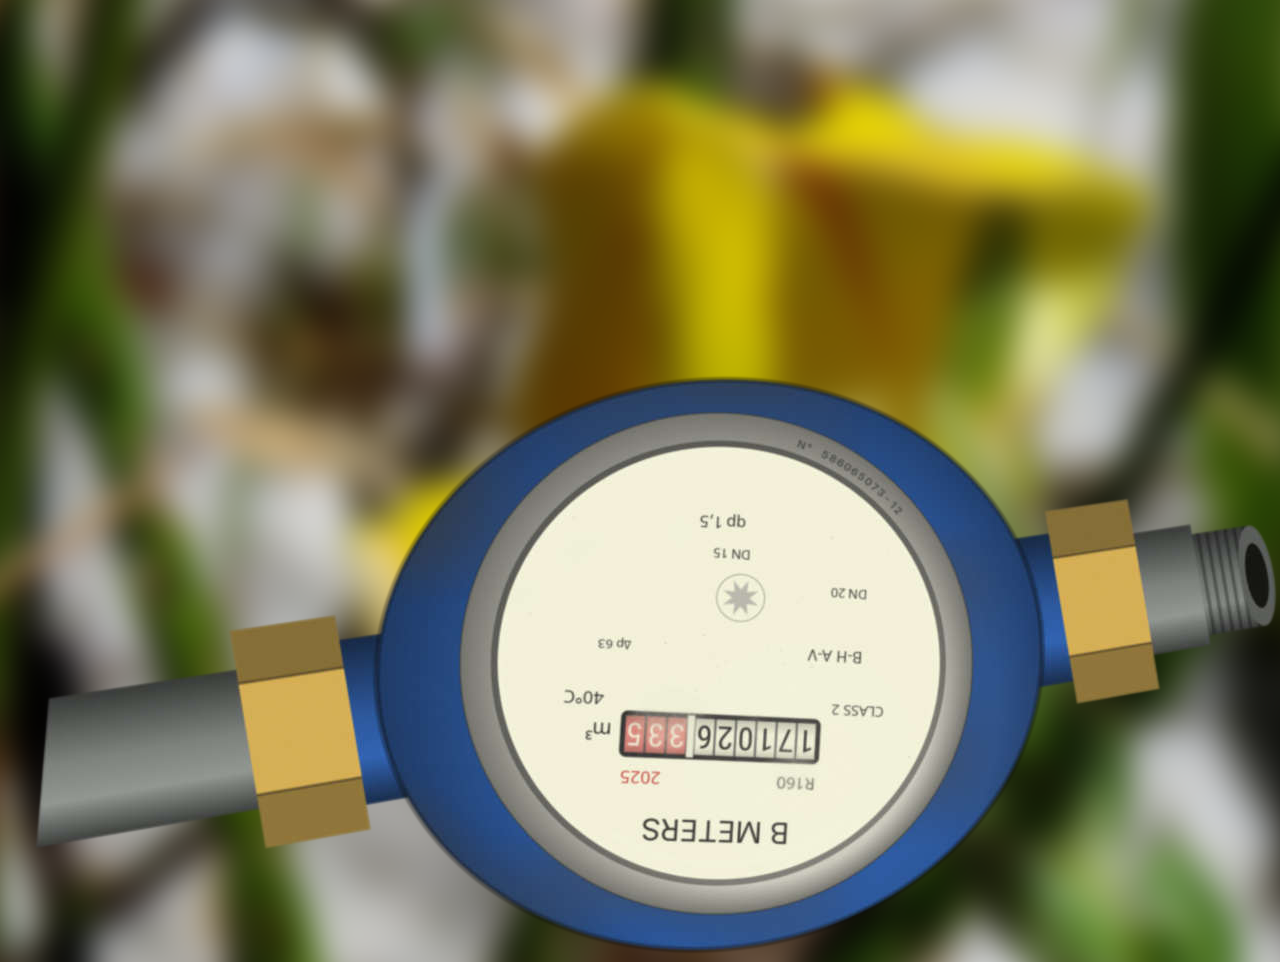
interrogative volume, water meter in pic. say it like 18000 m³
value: 171026.335 m³
